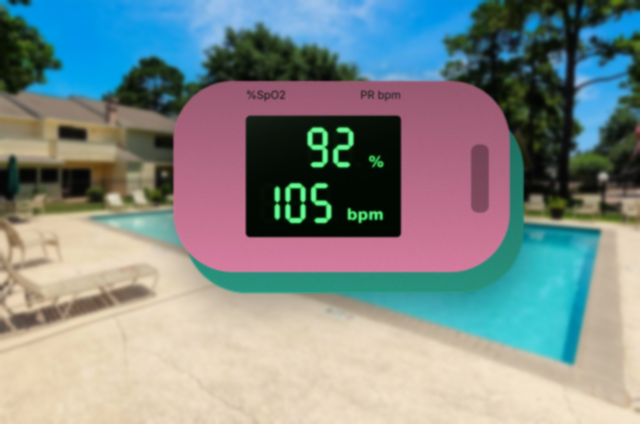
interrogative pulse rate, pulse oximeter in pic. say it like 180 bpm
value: 105 bpm
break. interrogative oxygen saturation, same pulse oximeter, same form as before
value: 92 %
